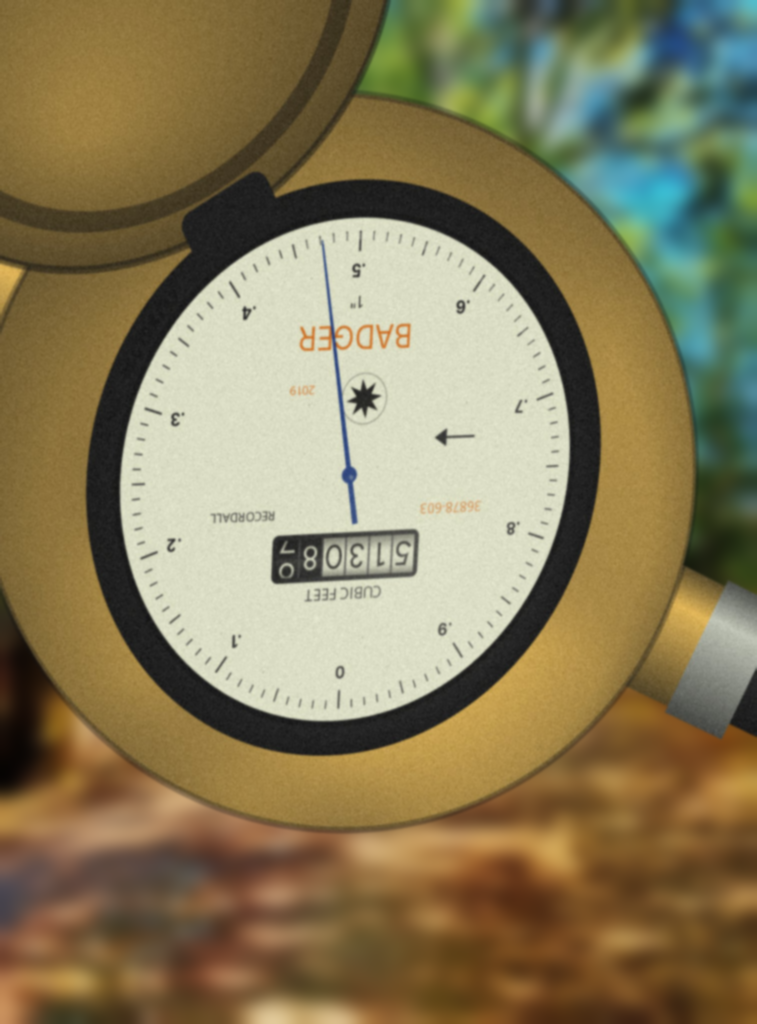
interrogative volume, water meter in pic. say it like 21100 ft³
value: 513086.47 ft³
